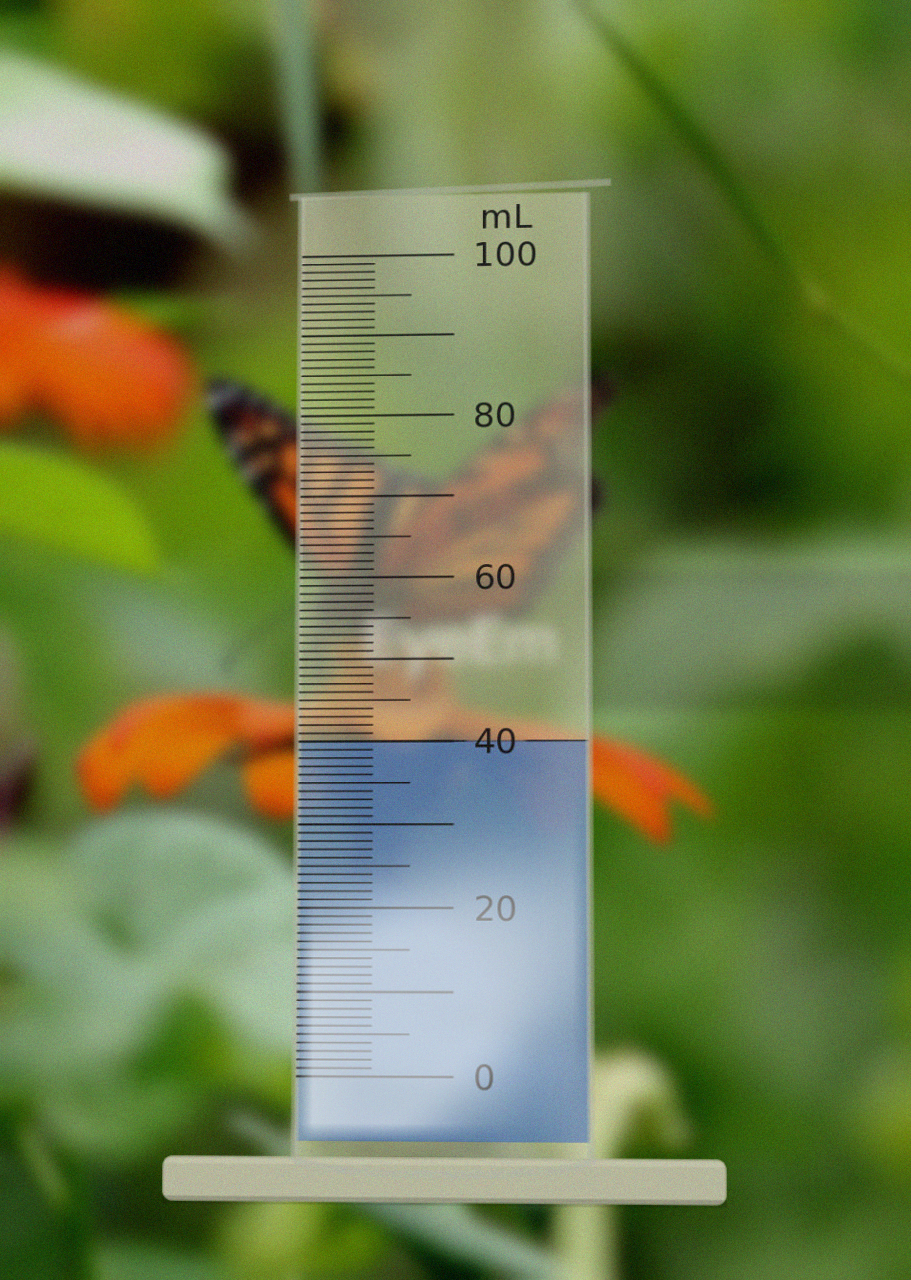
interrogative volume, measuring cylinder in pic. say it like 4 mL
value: 40 mL
